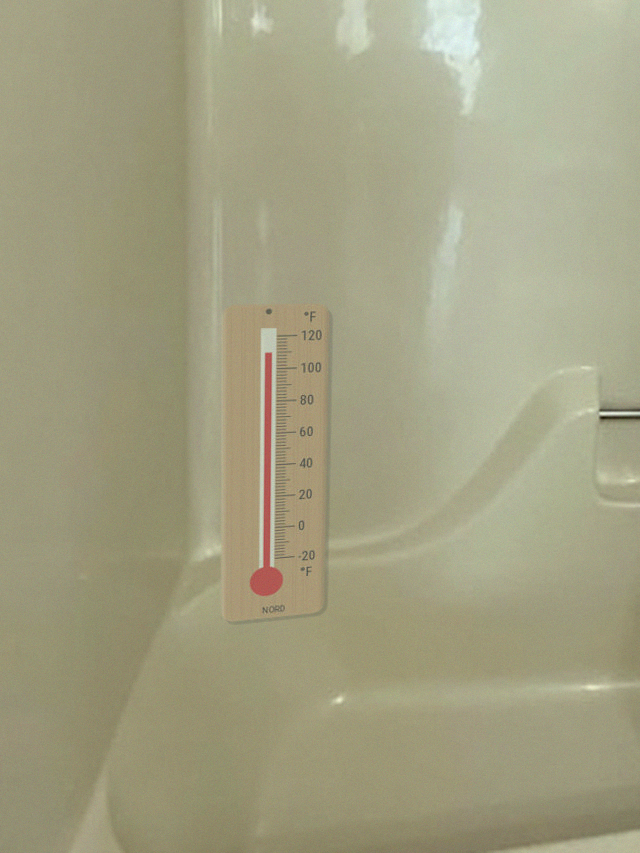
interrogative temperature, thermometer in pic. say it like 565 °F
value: 110 °F
